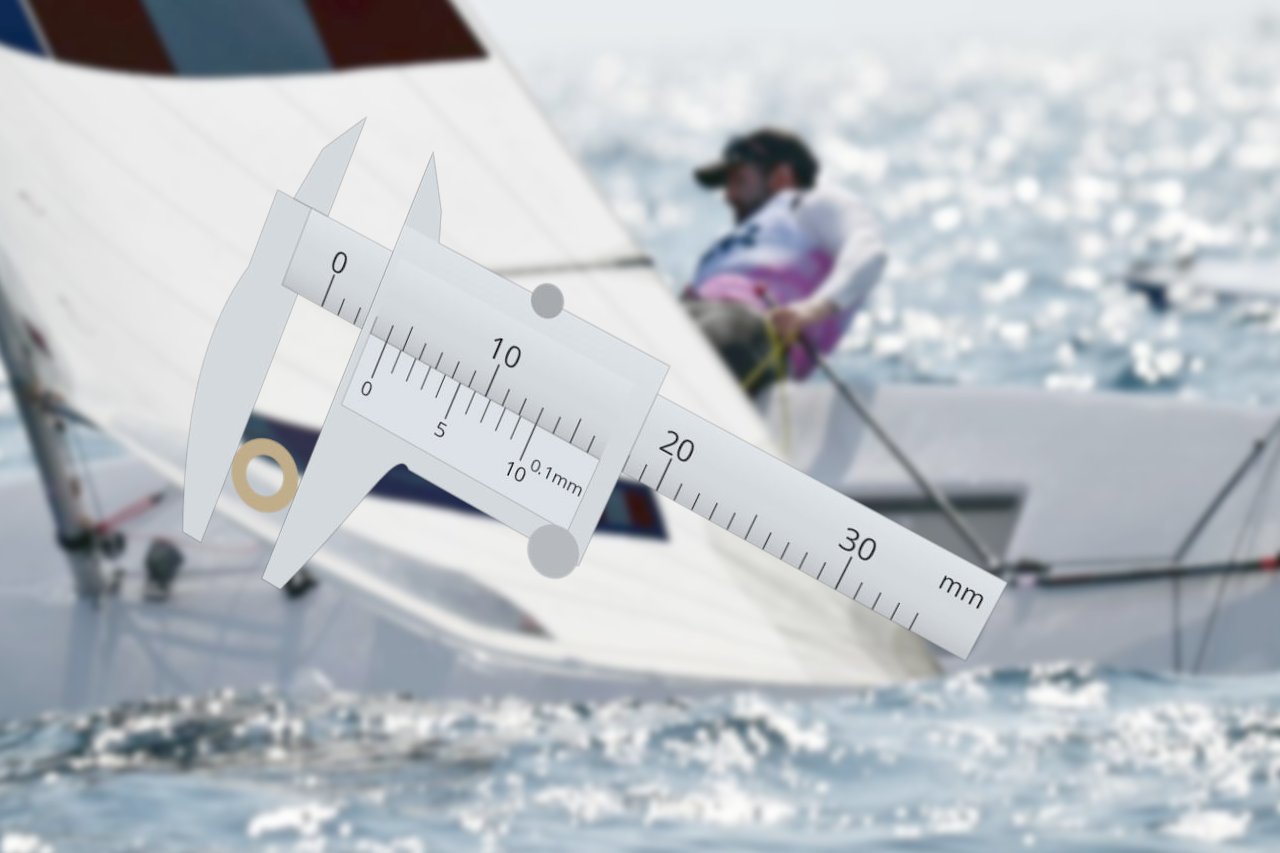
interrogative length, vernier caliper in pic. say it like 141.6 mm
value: 4.0 mm
